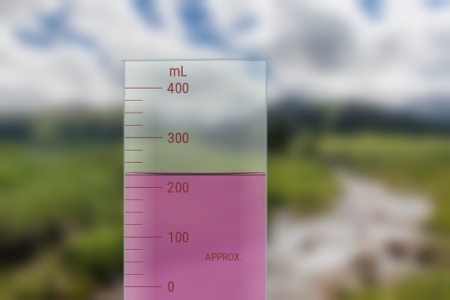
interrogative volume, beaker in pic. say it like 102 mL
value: 225 mL
